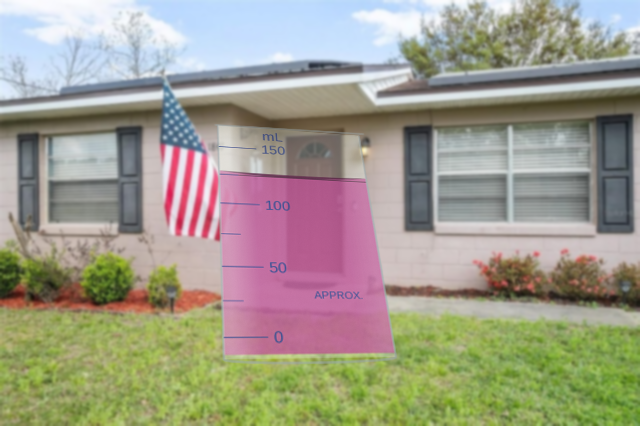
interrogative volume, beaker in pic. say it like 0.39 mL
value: 125 mL
